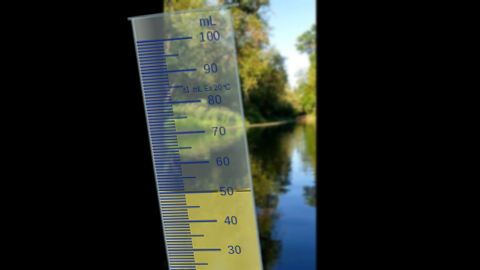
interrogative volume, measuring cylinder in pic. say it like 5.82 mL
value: 50 mL
